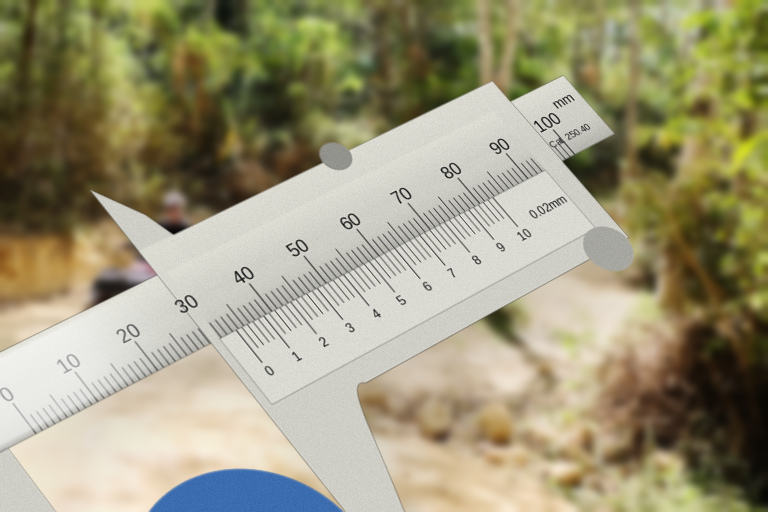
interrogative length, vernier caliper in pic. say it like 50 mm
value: 33.6 mm
